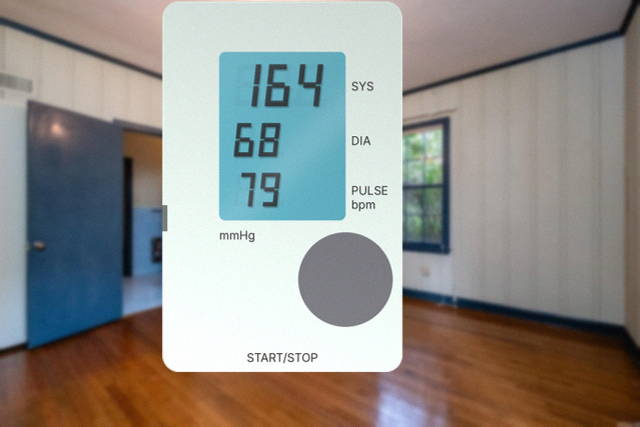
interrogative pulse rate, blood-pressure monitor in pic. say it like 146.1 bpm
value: 79 bpm
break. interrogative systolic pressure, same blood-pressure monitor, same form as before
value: 164 mmHg
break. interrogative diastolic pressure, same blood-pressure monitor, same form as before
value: 68 mmHg
